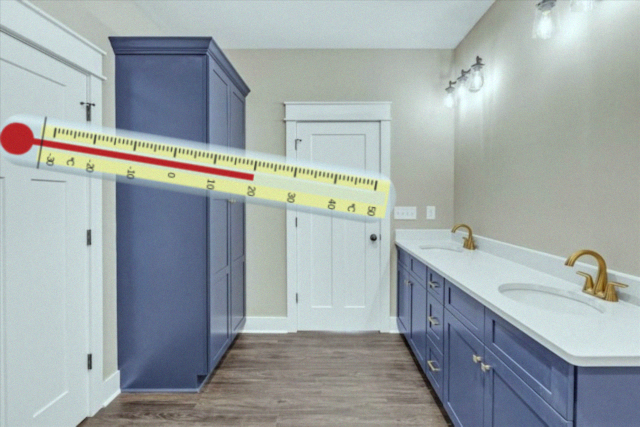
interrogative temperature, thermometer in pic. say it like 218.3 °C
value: 20 °C
